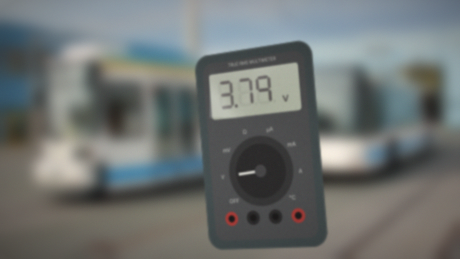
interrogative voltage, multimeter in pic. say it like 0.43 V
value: 3.79 V
